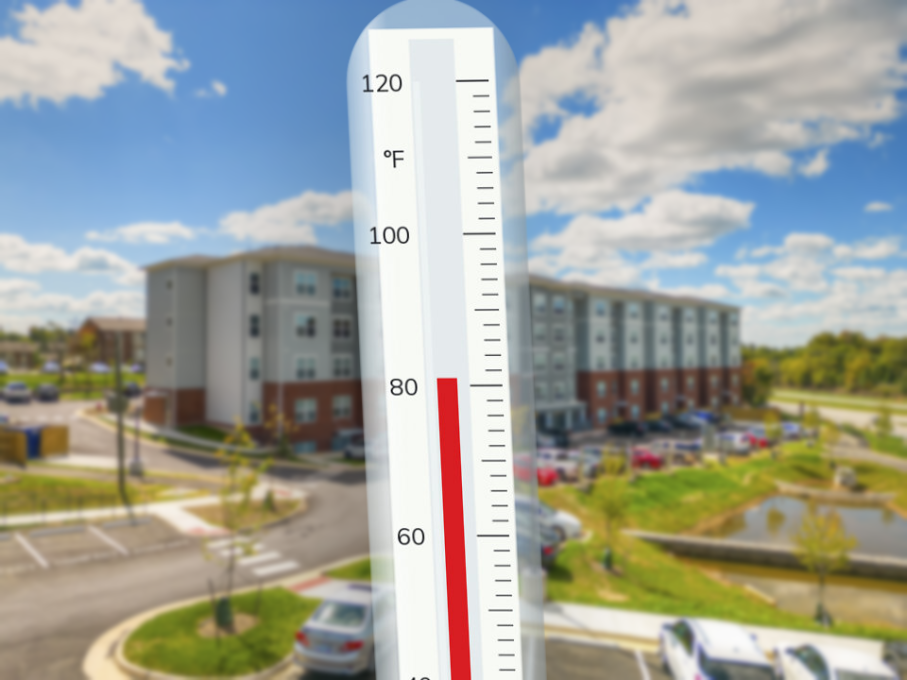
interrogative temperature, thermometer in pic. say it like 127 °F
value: 81 °F
